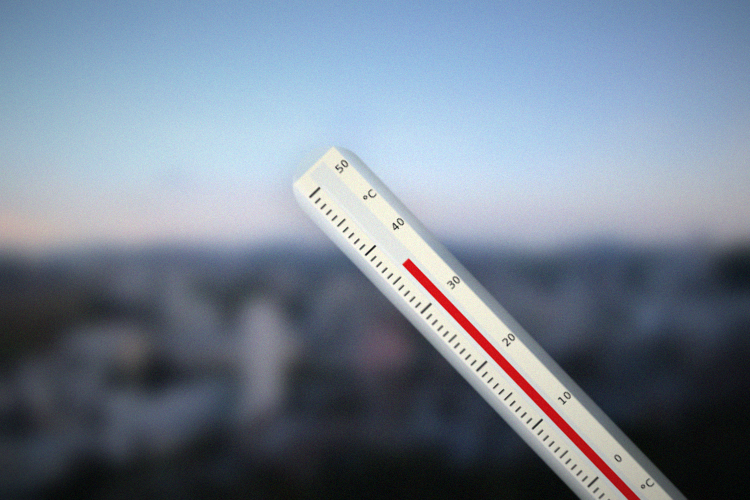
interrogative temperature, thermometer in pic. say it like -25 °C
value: 36 °C
